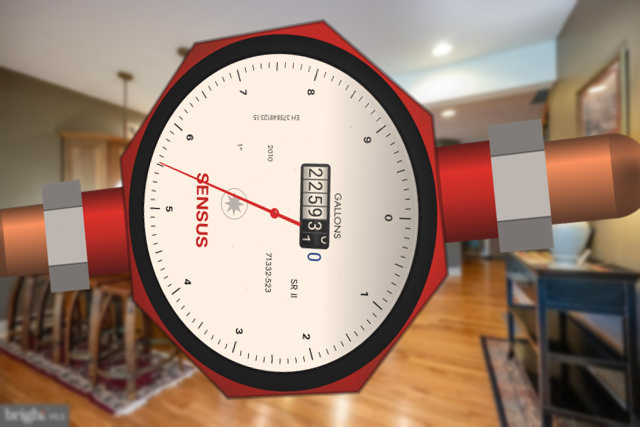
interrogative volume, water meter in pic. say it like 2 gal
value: 2259305.5 gal
